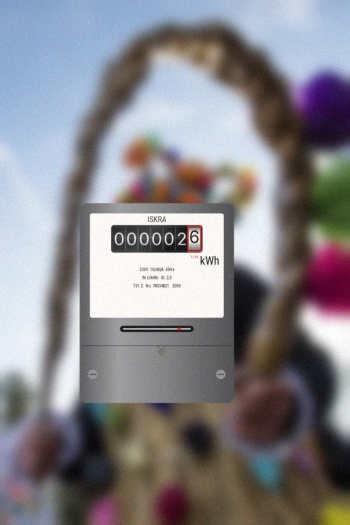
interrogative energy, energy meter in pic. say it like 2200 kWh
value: 2.6 kWh
